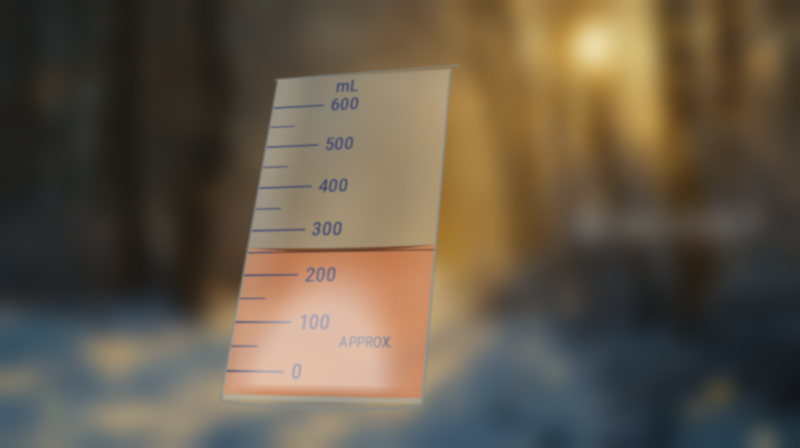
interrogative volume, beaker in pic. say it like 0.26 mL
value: 250 mL
